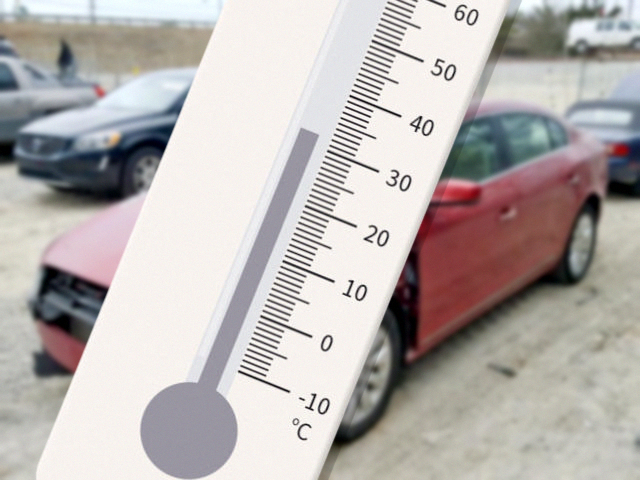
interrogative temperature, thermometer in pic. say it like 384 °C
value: 32 °C
